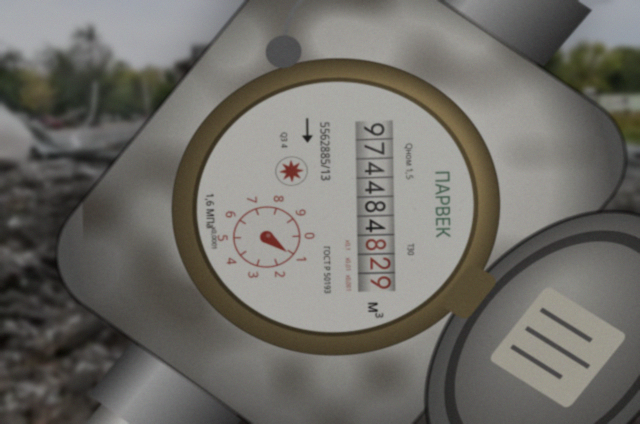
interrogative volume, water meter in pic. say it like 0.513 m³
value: 974484.8291 m³
